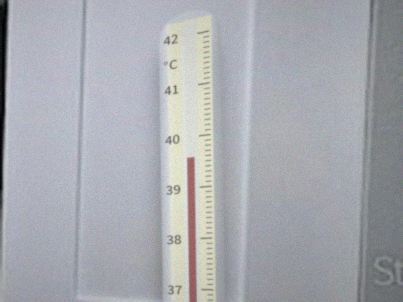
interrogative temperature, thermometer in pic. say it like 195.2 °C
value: 39.6 °C
